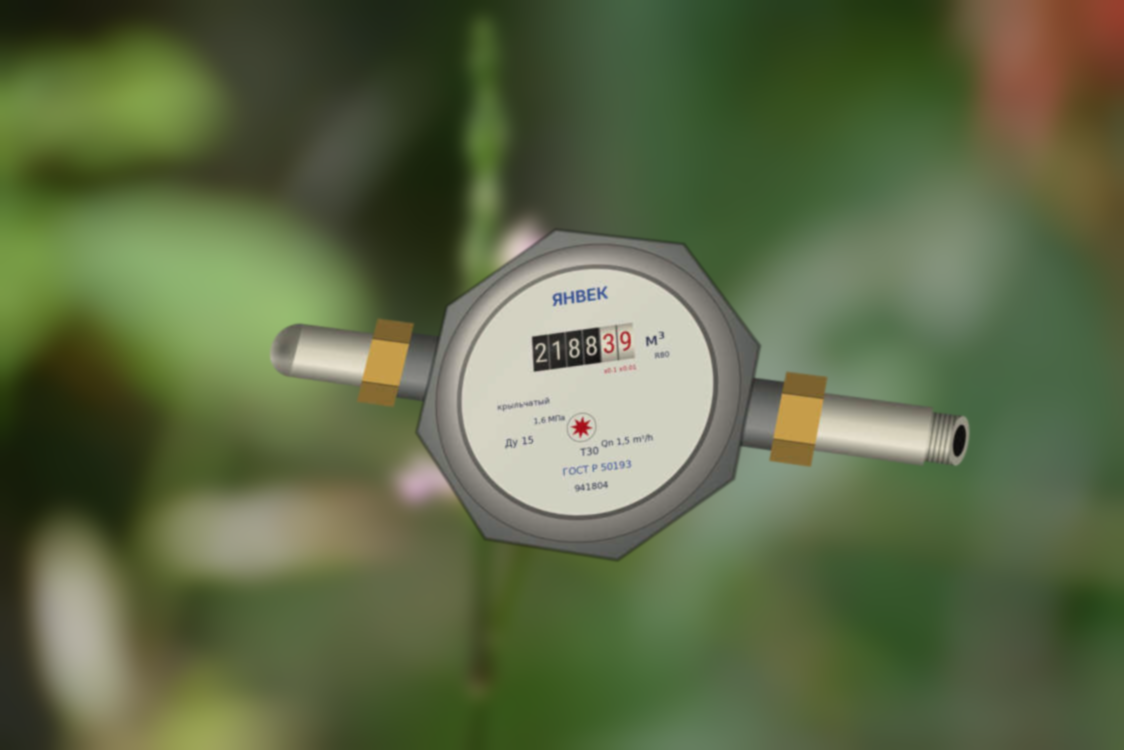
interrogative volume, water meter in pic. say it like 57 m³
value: 2188.39 m³
